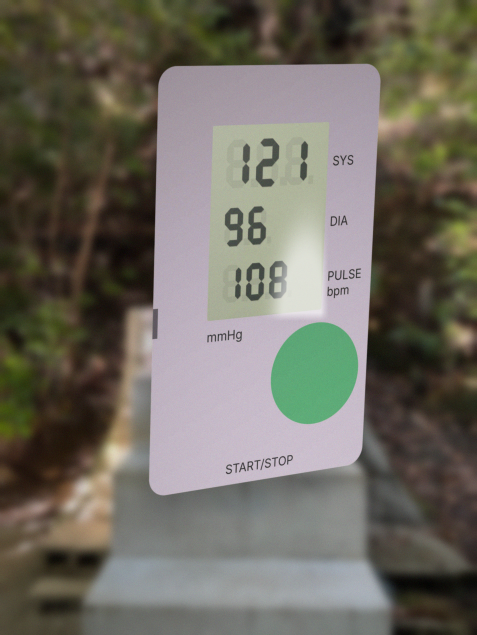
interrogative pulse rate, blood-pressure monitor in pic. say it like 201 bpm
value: 108 bpm
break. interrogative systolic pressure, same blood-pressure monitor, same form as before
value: 121 mmHg
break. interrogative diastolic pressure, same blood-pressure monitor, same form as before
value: 96 mmHg
